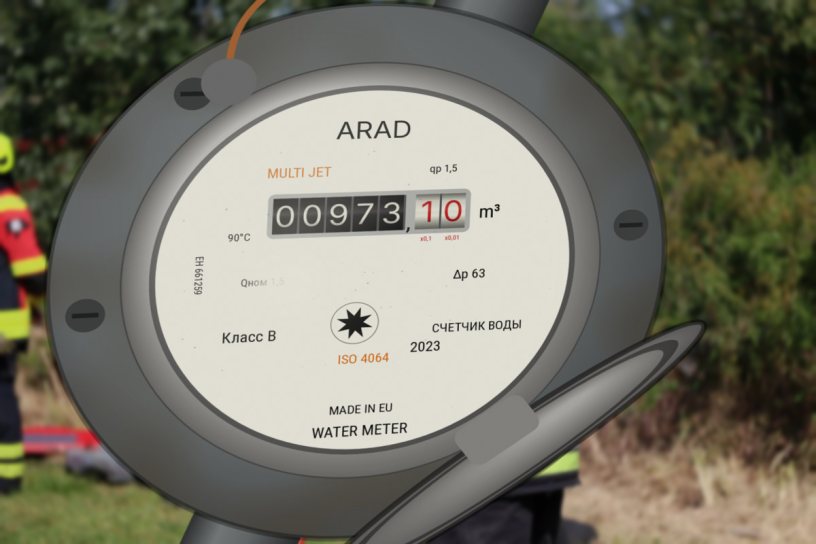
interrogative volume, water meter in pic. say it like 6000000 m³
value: 973.10 m³
